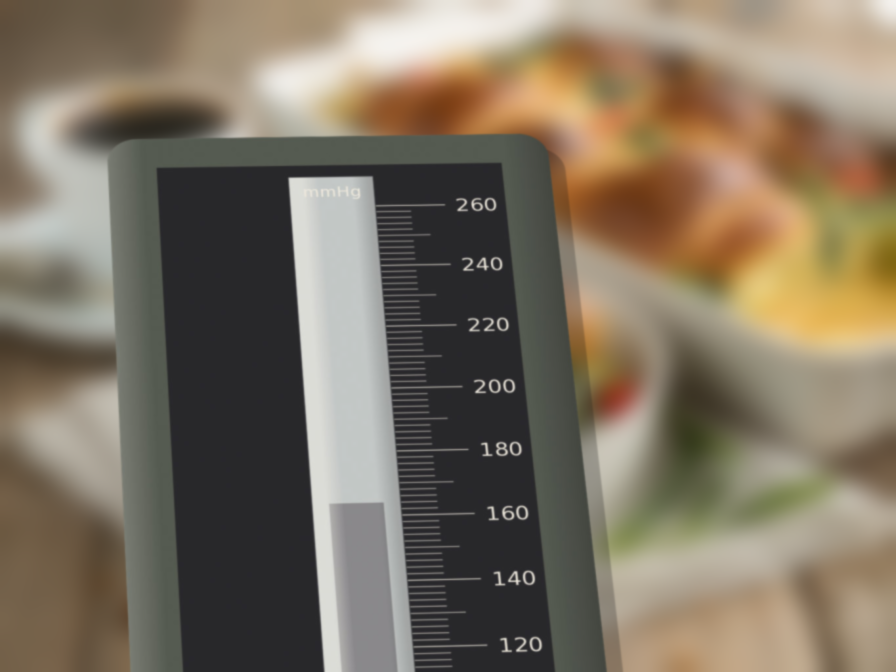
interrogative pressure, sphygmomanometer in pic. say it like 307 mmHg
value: 164 mmHg
